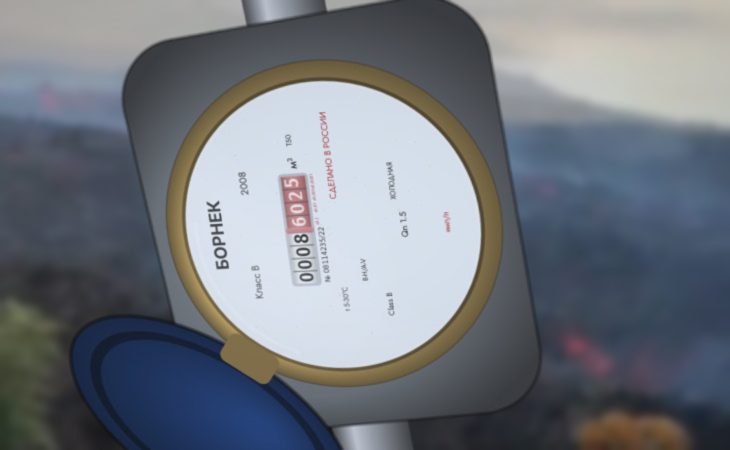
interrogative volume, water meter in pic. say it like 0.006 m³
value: 8.6025 m³
